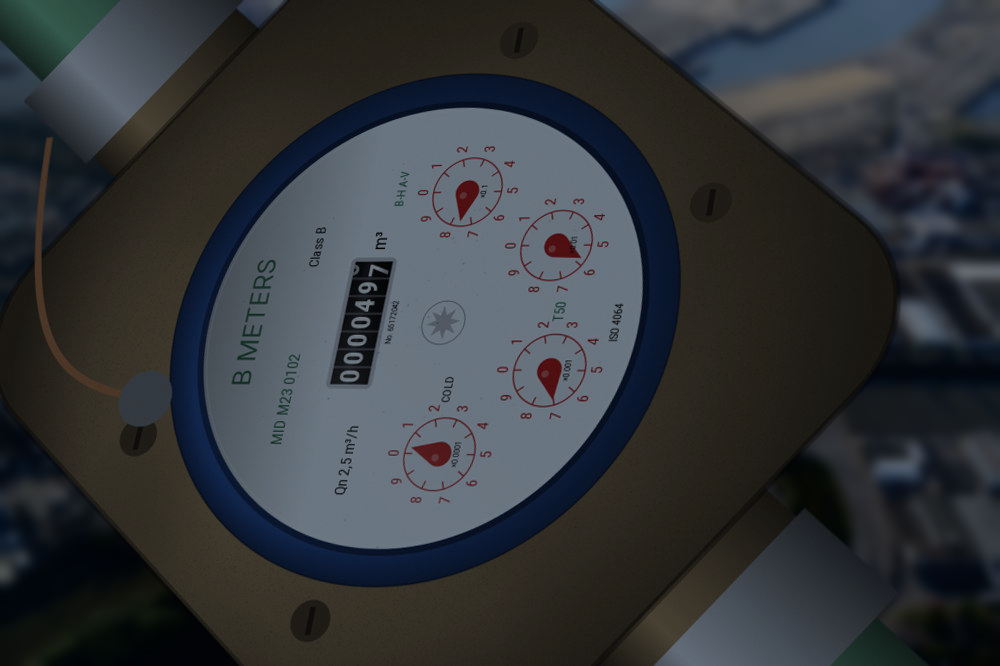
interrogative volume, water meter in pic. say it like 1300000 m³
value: 496.7570 m³
